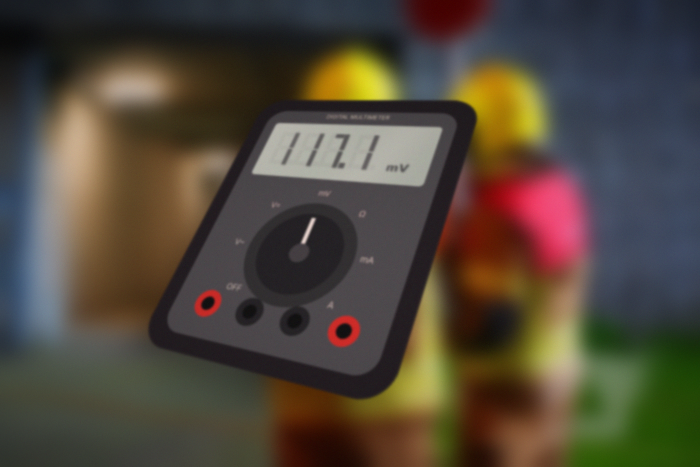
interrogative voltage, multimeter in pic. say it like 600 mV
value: 117.1 mV
